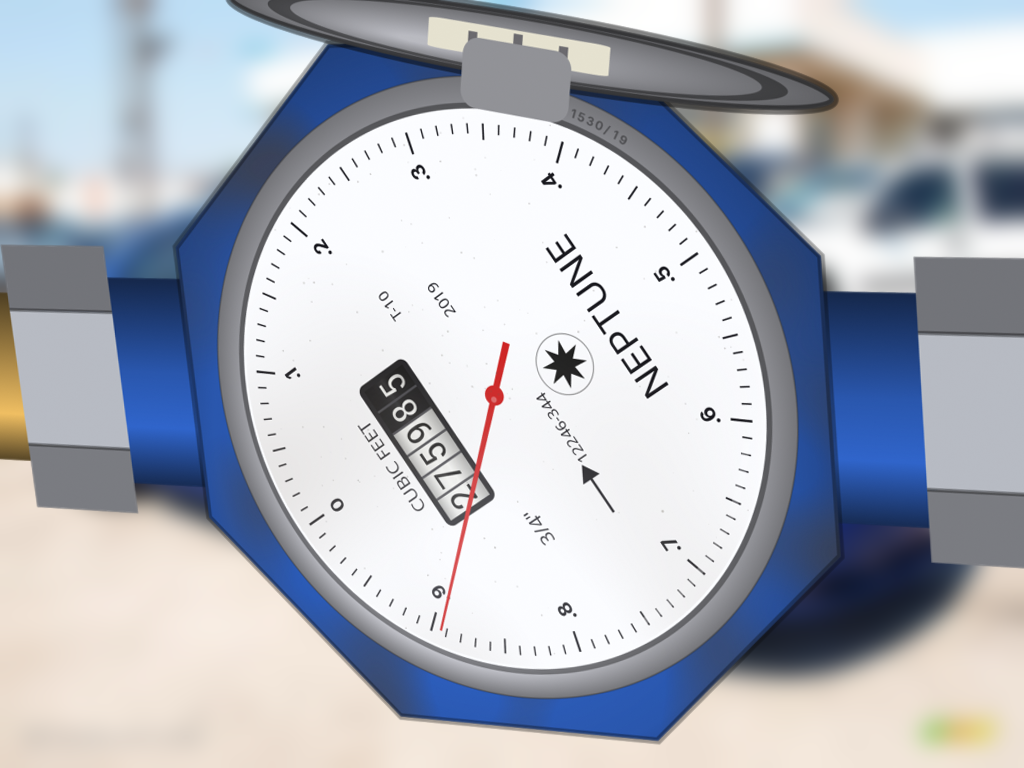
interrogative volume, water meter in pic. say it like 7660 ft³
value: 275984.89 ft³
